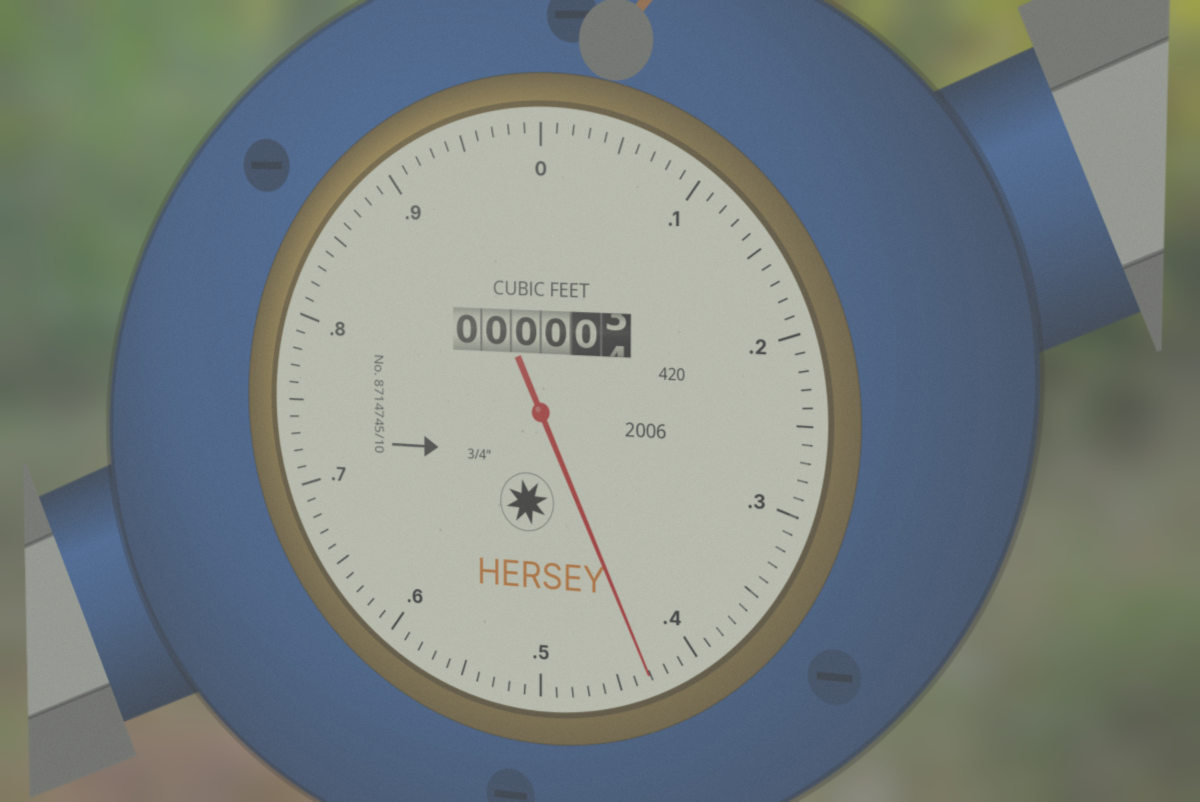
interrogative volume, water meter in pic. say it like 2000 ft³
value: 3.43 ft³
